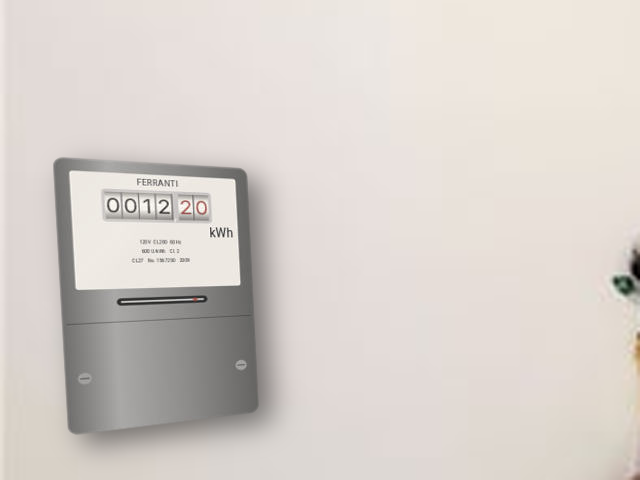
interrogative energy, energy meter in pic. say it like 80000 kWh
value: 12.20 kWh
